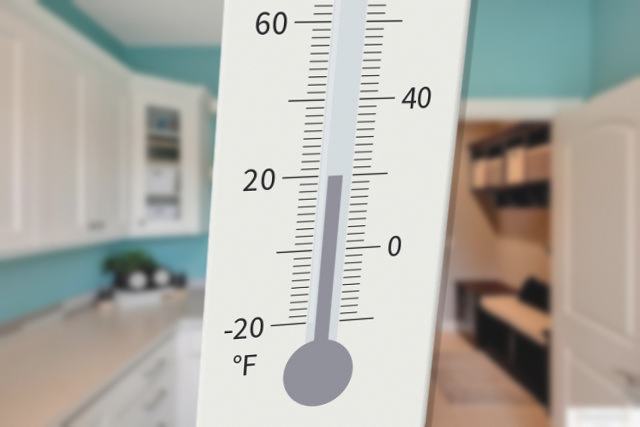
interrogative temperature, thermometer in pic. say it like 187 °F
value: 20 °F
